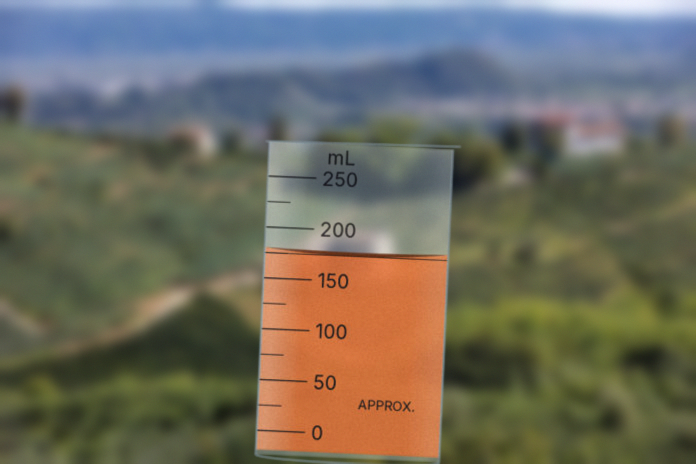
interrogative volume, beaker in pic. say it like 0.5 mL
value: 175 mL
